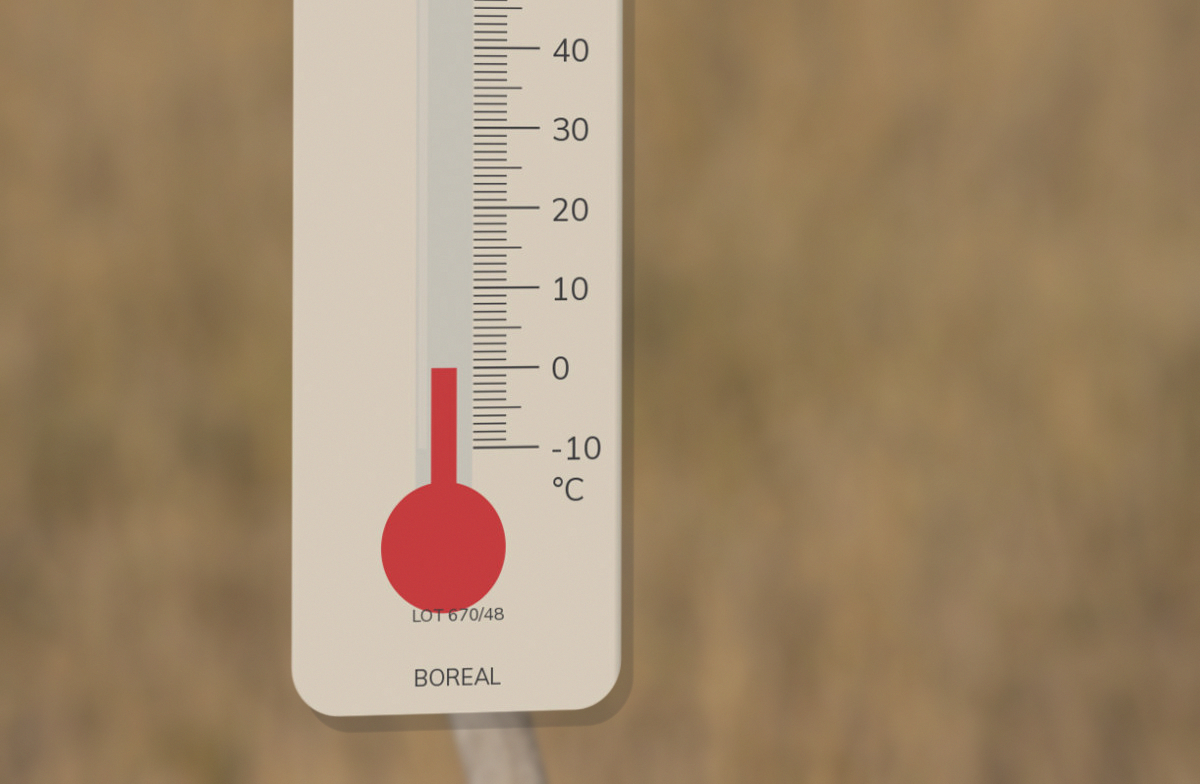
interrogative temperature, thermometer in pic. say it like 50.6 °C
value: 0 °C
